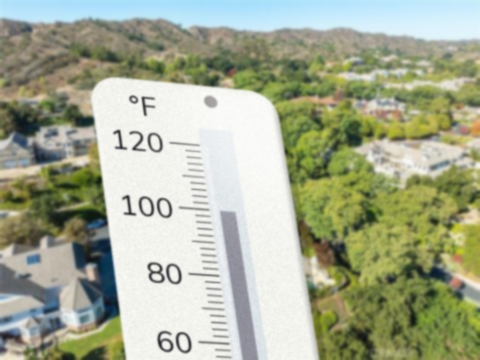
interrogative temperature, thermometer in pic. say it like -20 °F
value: 100 °F
